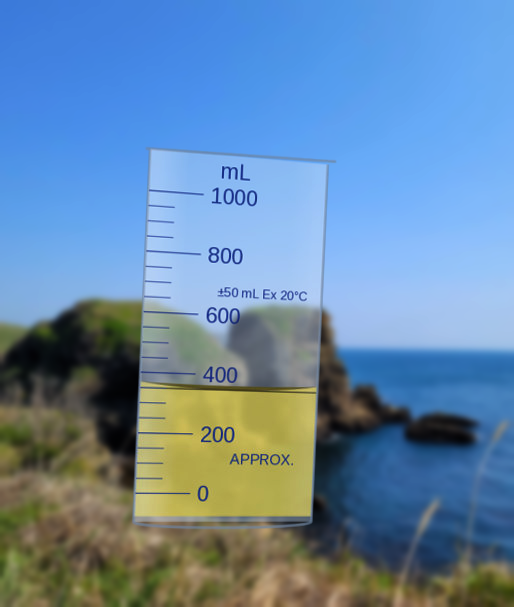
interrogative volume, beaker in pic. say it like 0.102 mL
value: 350 mL
